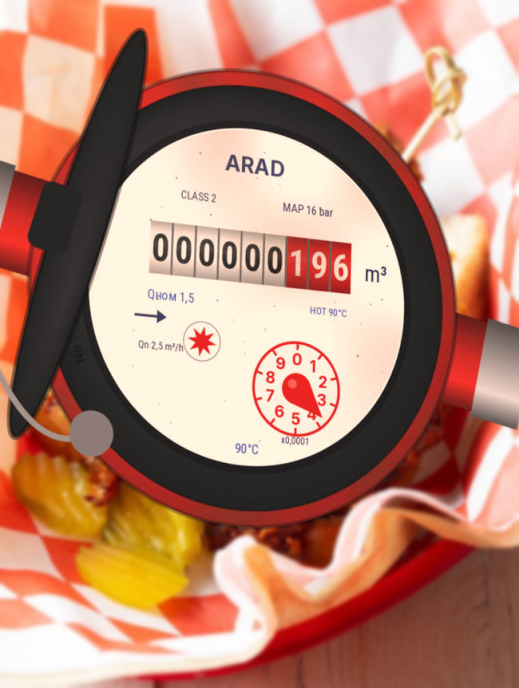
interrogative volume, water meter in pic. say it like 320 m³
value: 0.1963 m³
